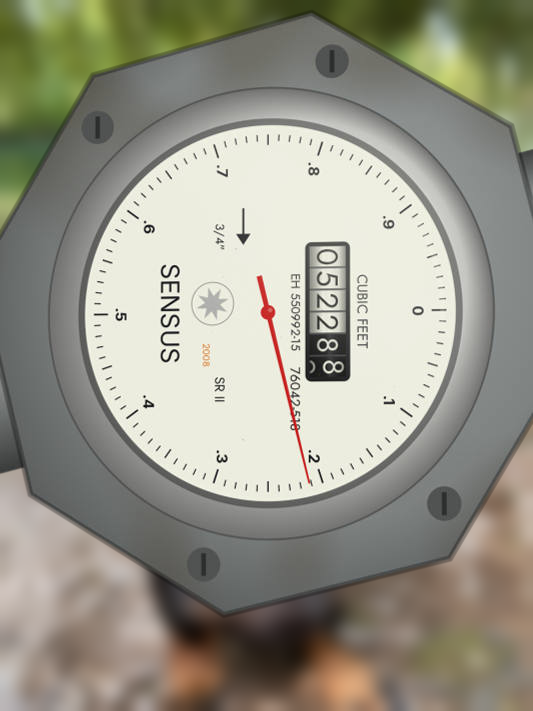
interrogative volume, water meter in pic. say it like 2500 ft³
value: 52288.21 ft³
